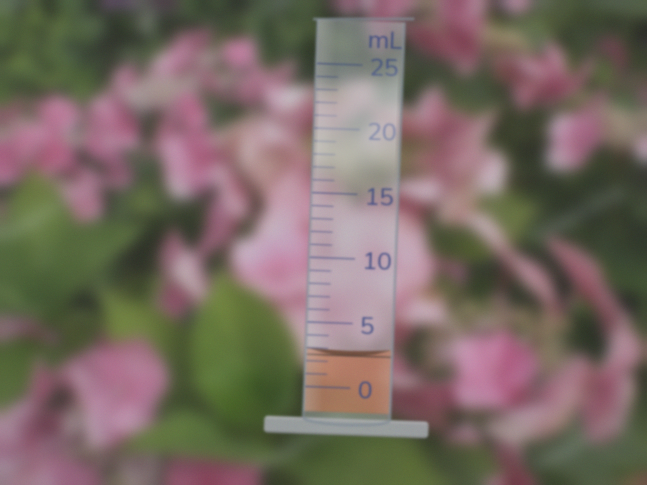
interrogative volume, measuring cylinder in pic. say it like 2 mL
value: 2.5 mL
